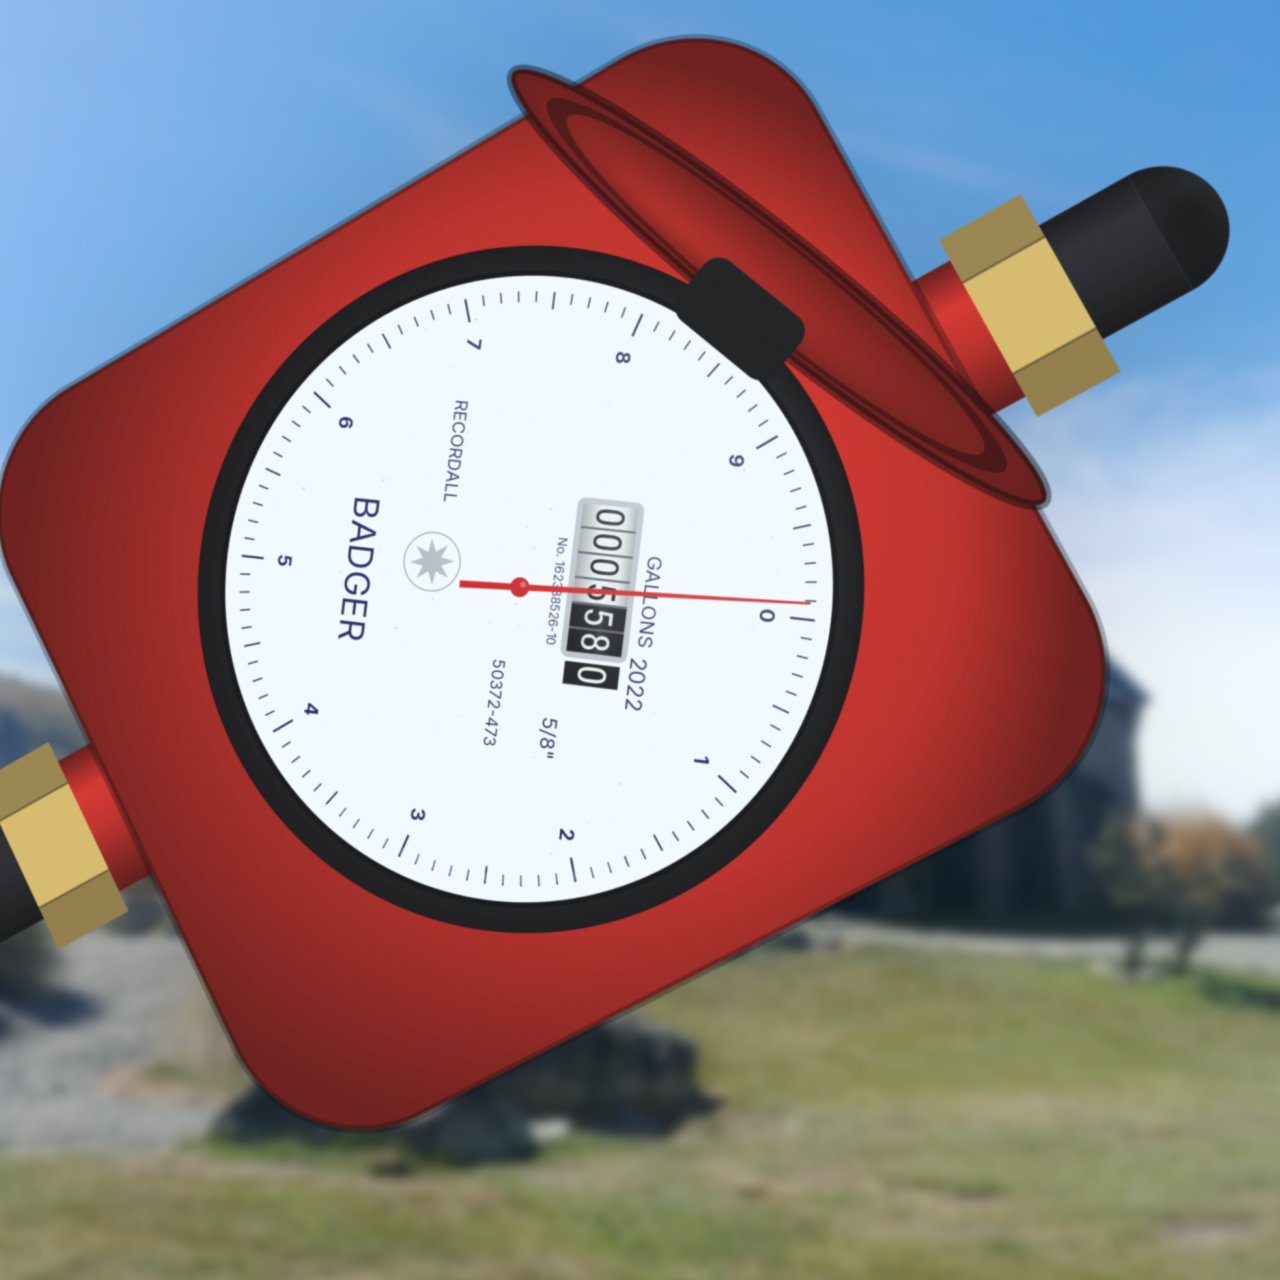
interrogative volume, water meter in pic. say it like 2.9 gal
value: 5579.9 gal
